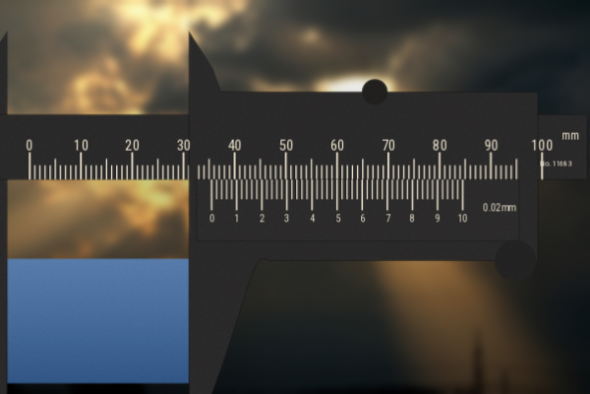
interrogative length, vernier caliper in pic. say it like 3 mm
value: 35.5 mm
